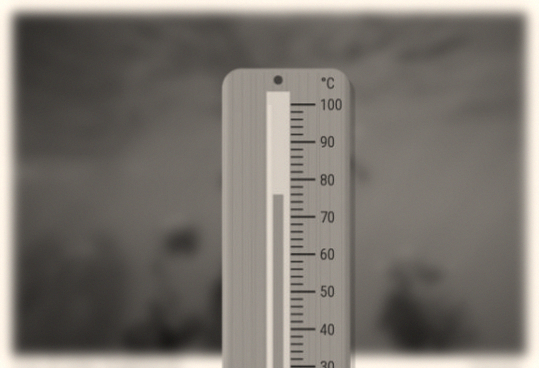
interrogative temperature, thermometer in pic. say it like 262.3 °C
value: 76 °C
